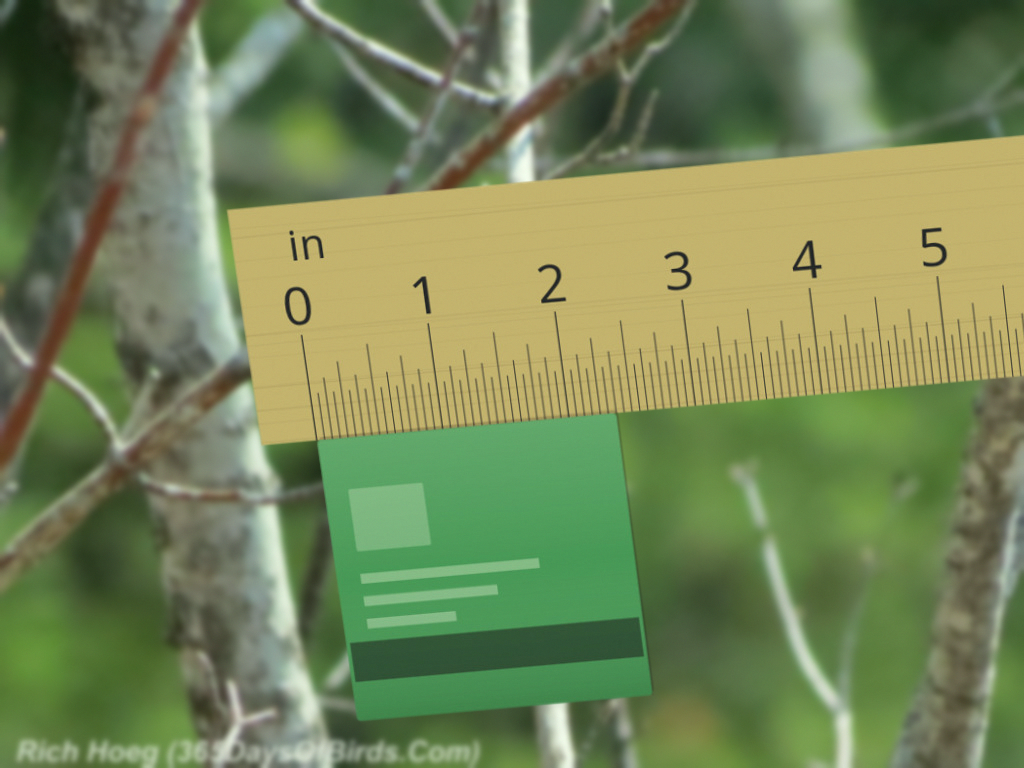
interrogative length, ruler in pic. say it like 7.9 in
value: 2.375 in
